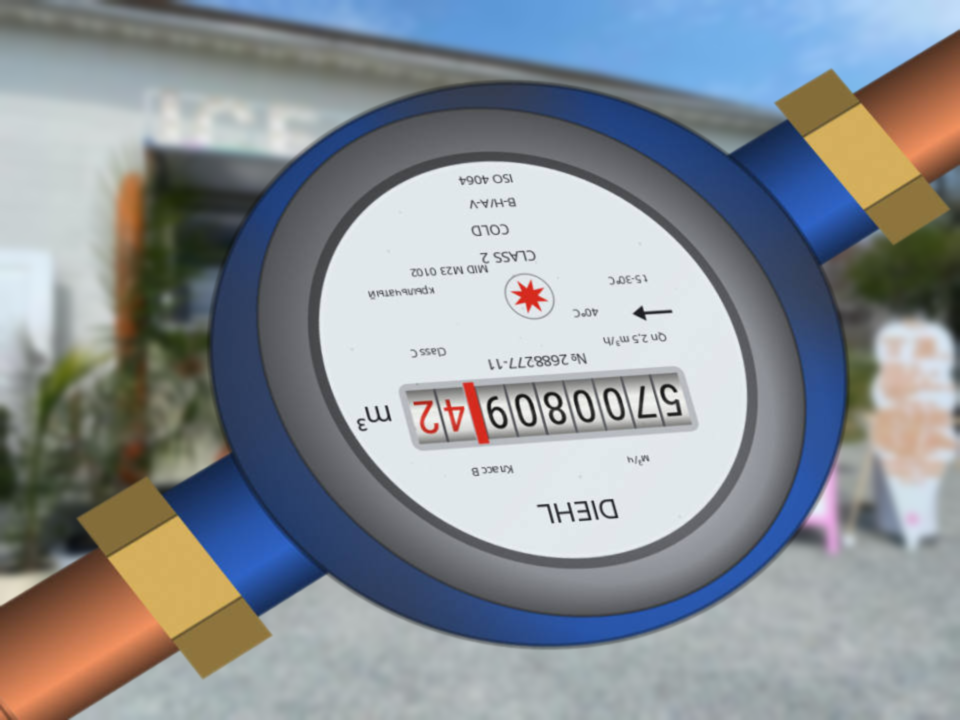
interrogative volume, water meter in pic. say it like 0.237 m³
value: 5700809.42 m³
